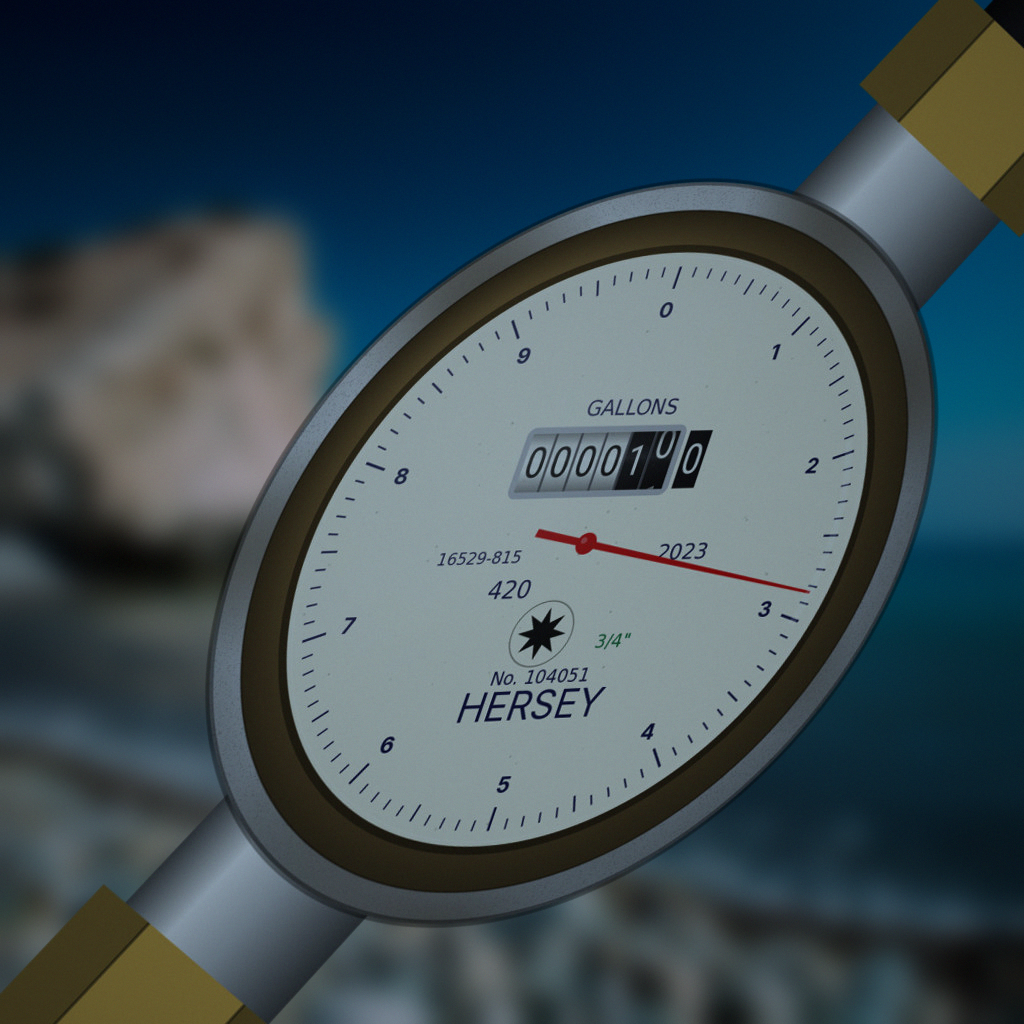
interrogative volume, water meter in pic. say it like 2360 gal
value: 102.8 gal
